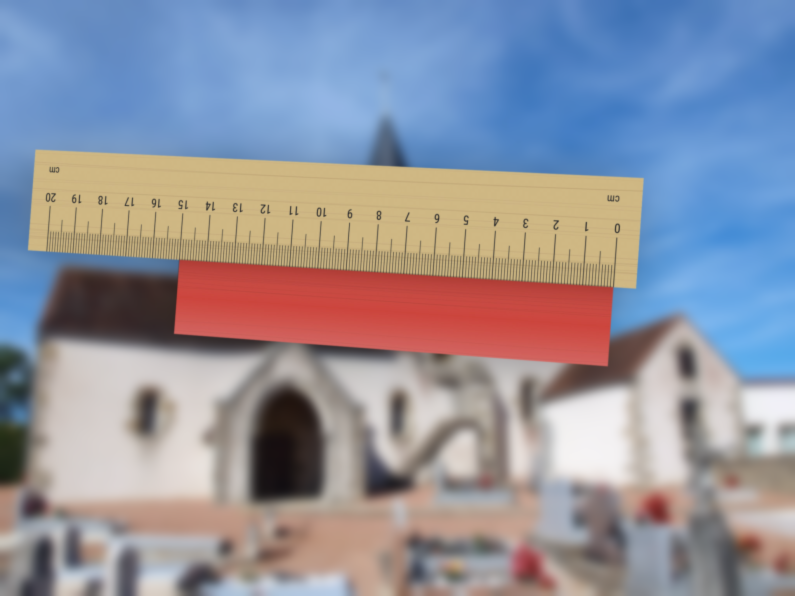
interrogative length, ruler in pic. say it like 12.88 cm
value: 15 cm
